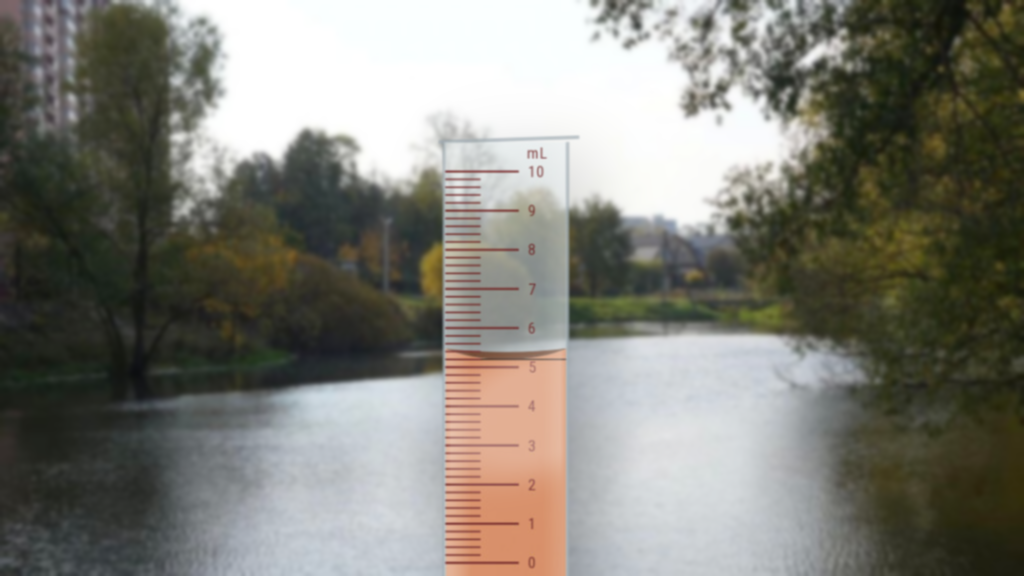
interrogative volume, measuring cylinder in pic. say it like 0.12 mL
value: 5.2 mL
